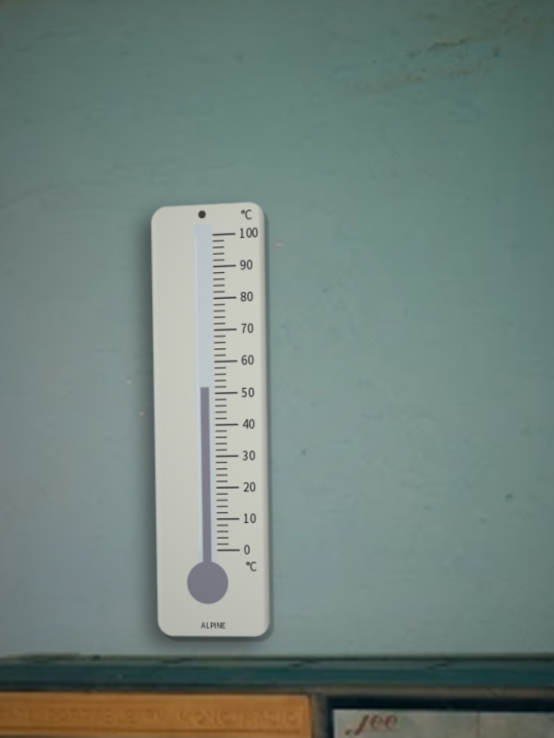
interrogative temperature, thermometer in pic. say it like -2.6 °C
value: 52 °C
